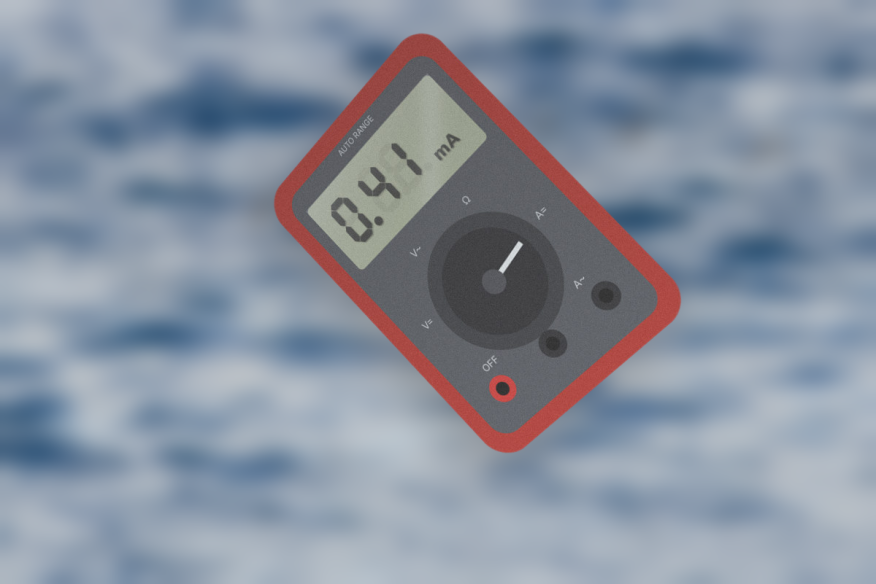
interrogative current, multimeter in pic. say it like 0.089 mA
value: 0.41 mA
